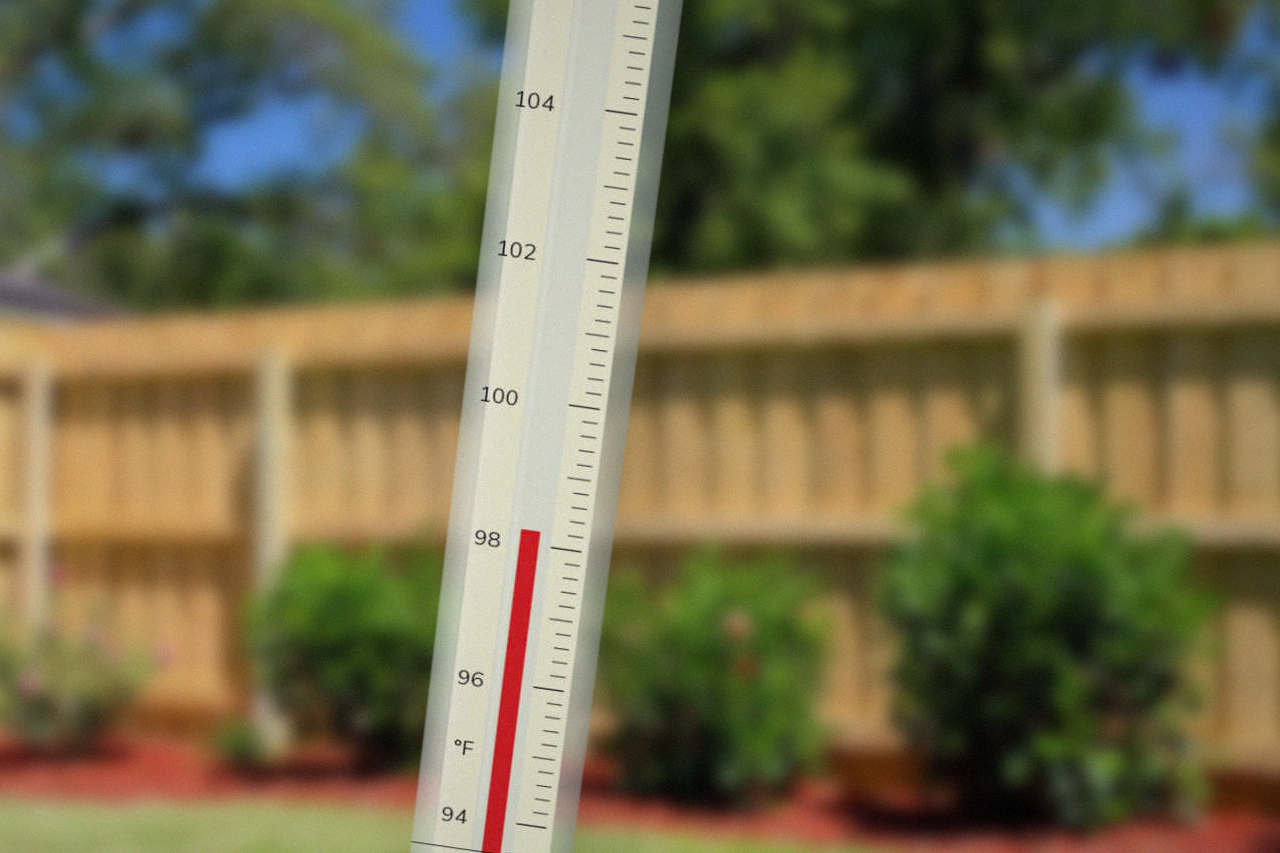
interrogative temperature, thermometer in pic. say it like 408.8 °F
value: 98.2 °F
